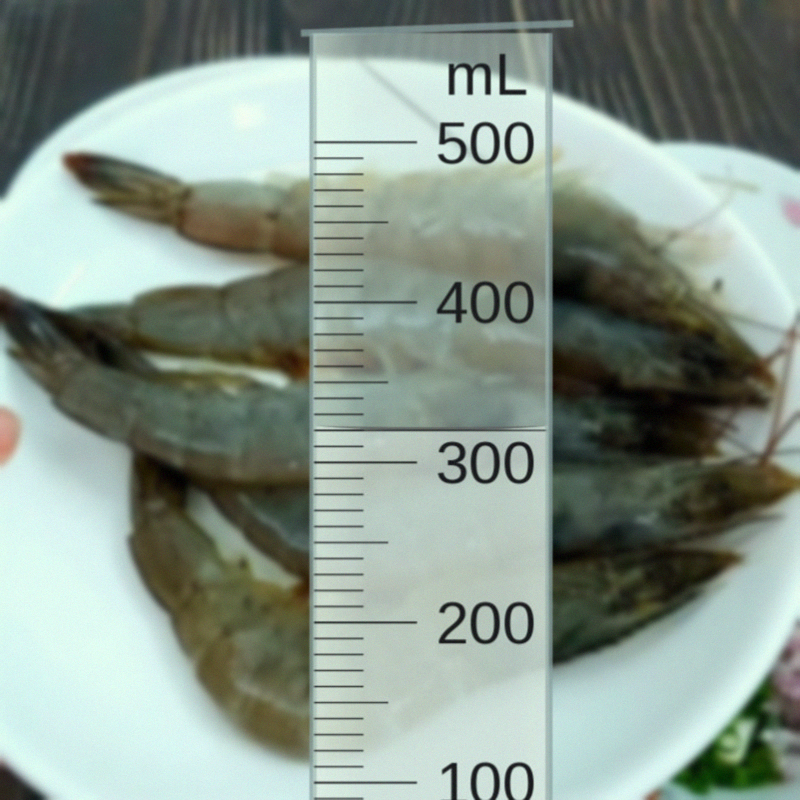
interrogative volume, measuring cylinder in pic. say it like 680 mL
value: 320 mL
